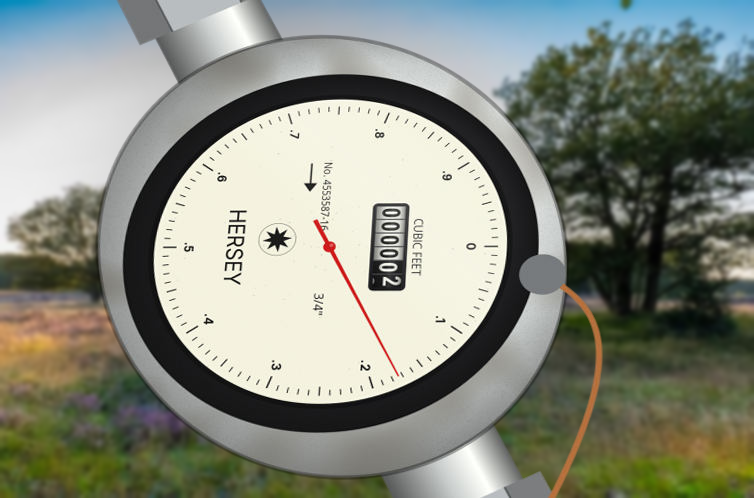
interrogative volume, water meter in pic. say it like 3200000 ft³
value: 2.17 ft³
